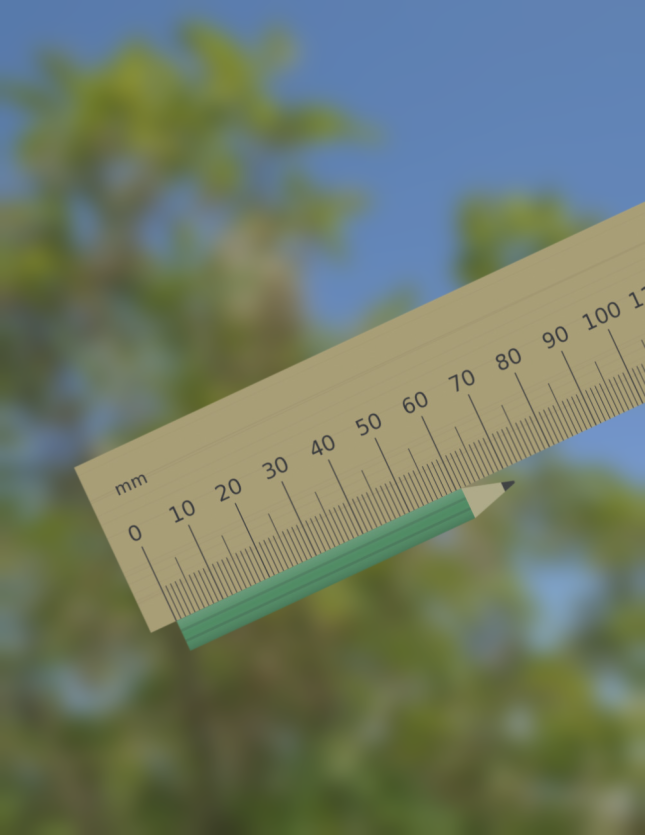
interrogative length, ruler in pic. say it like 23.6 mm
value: 71 mm
